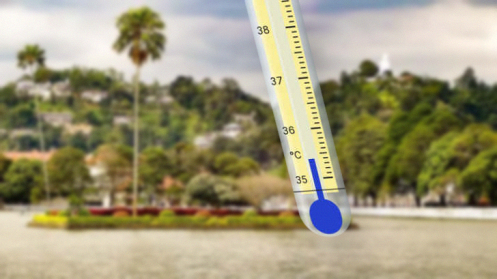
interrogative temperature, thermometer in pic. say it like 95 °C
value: 35.4 °C
